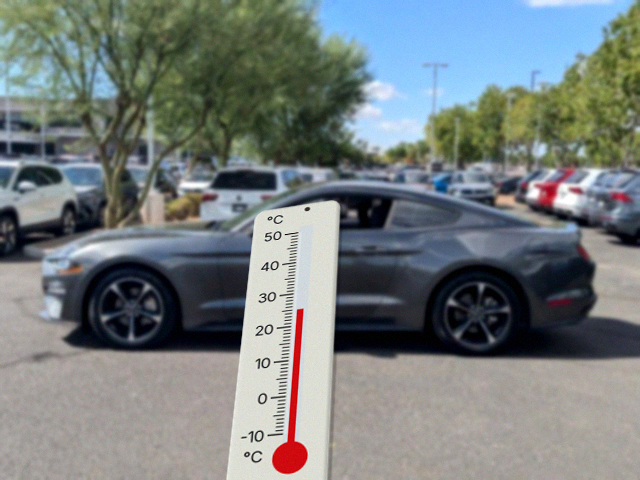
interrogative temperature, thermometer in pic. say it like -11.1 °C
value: 25 °C
